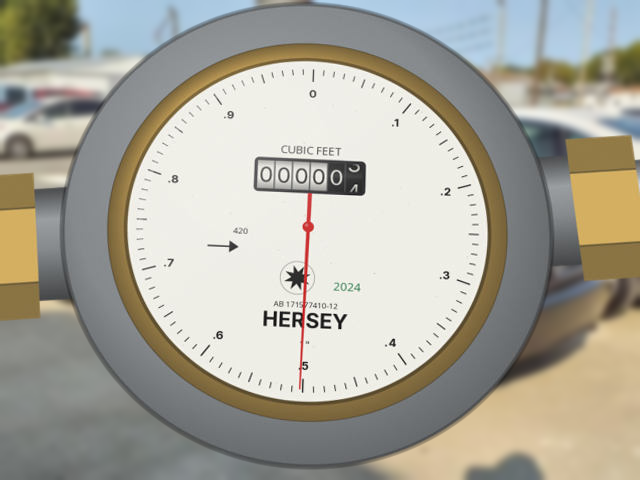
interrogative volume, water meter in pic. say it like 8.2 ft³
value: 3.50 ft³
